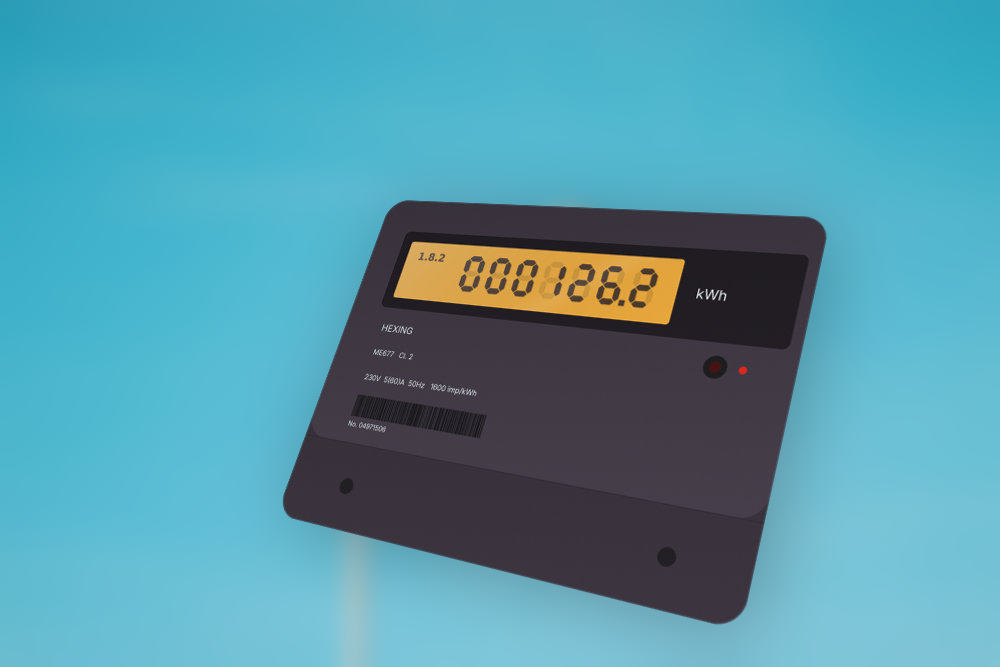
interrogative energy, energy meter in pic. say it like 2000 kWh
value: 126.2 kWh
